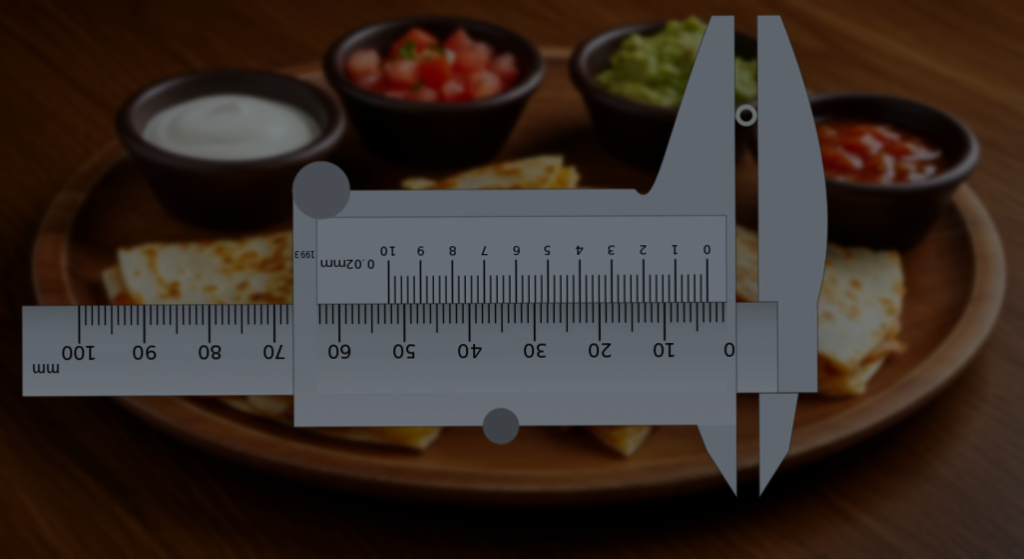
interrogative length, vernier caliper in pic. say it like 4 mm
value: 3.4 mm
